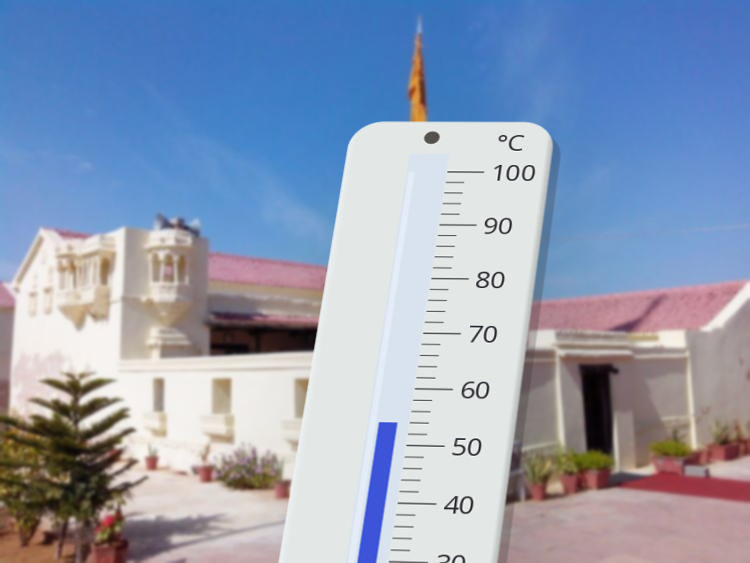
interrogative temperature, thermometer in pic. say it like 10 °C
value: 54 °C
